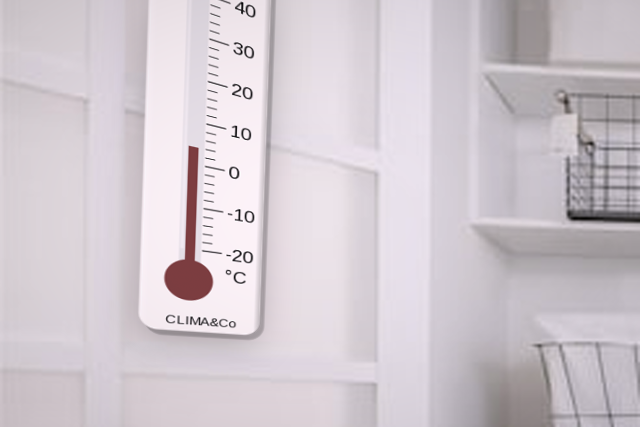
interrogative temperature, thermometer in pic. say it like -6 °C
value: 4 °C
